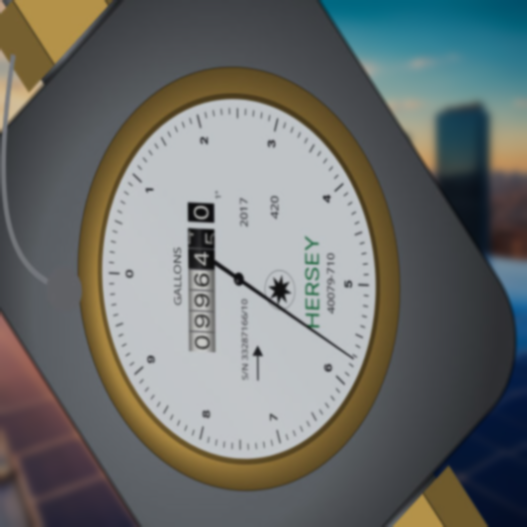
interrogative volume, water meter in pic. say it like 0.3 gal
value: 996445.7 gal
